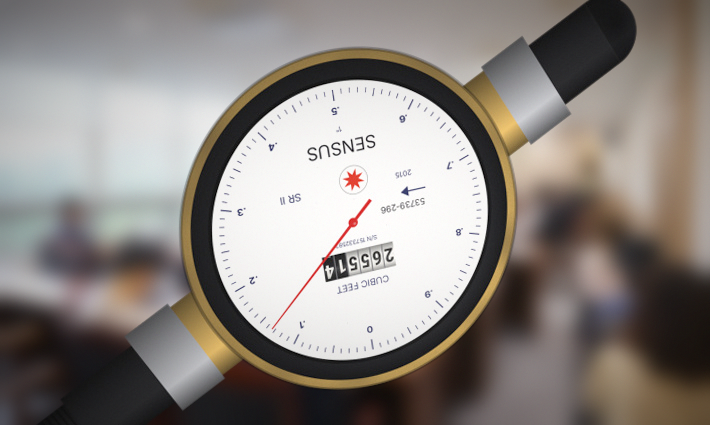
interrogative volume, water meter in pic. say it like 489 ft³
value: 265514.13 ft³
